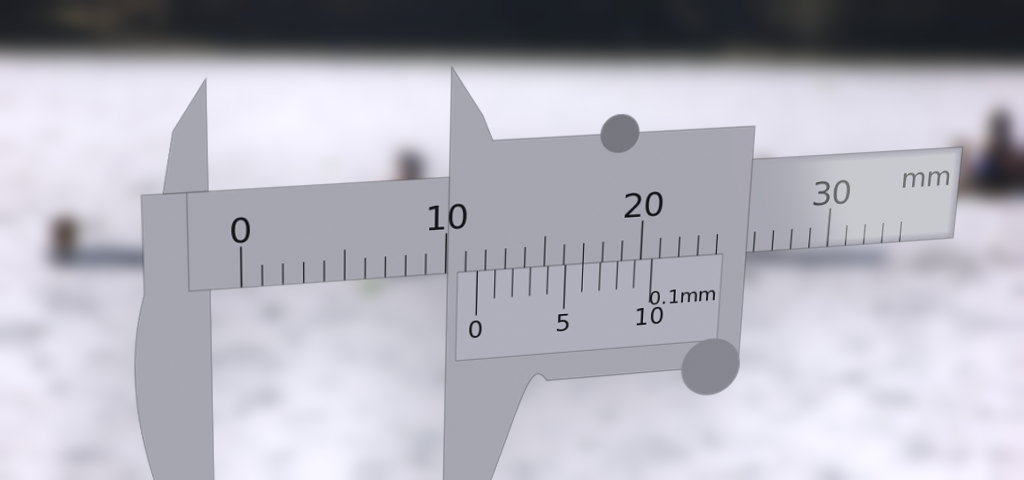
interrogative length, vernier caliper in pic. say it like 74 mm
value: 11.6 mm
